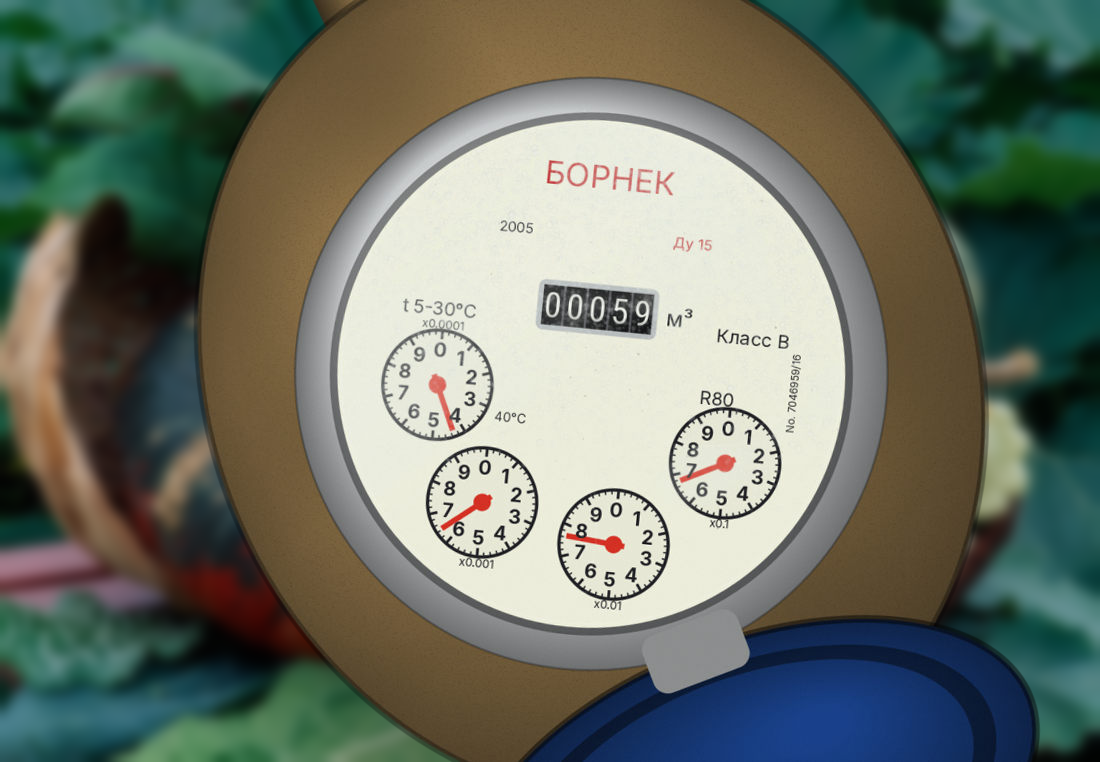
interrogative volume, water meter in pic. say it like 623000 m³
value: 59.6764 m³
